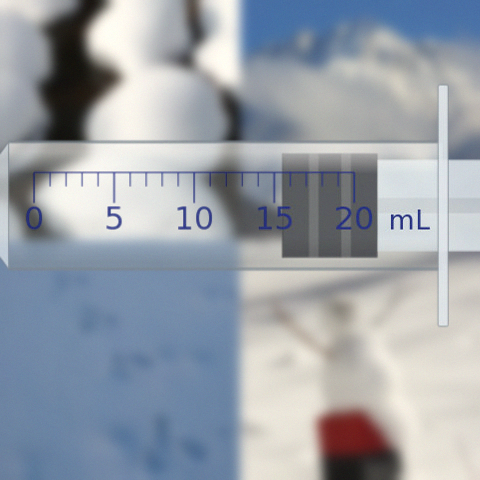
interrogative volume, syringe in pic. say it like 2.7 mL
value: 15.5 mL
